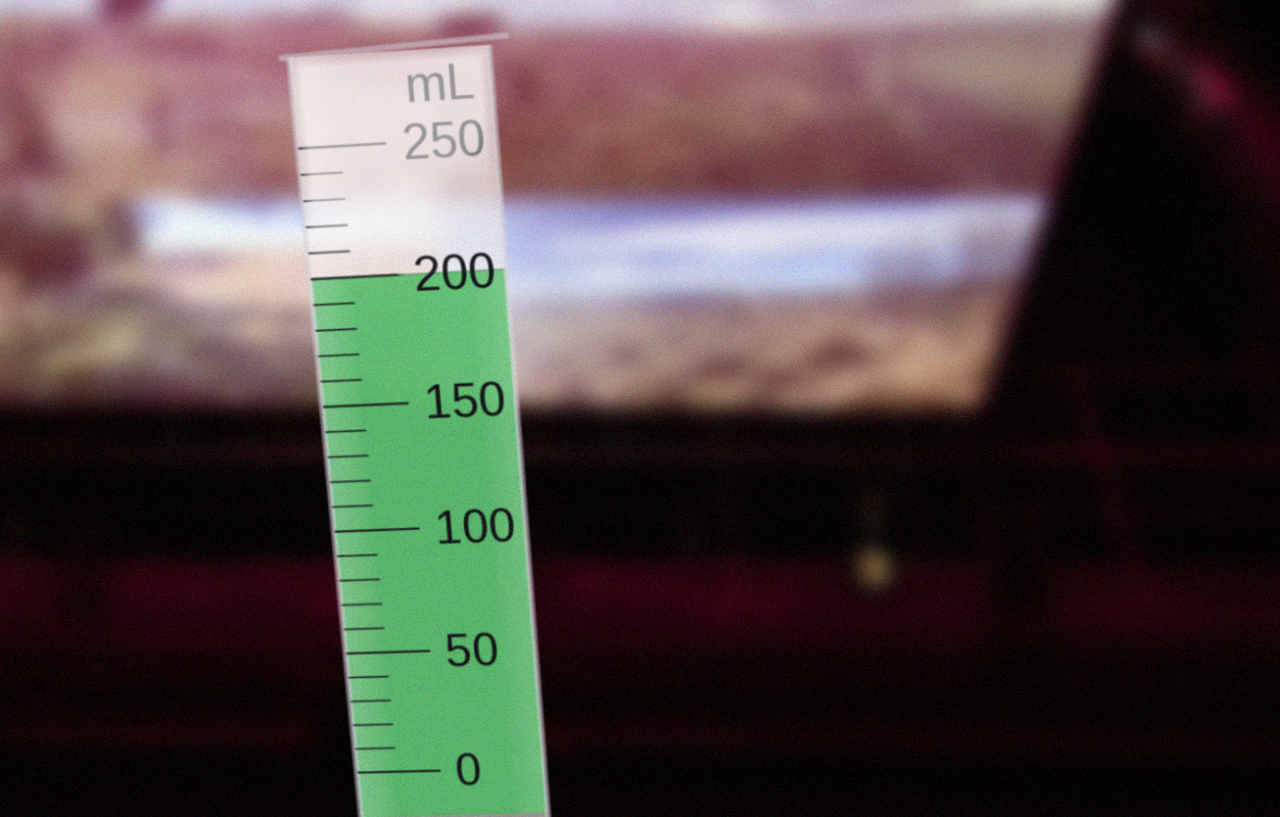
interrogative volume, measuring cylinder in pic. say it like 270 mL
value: 200 mL
